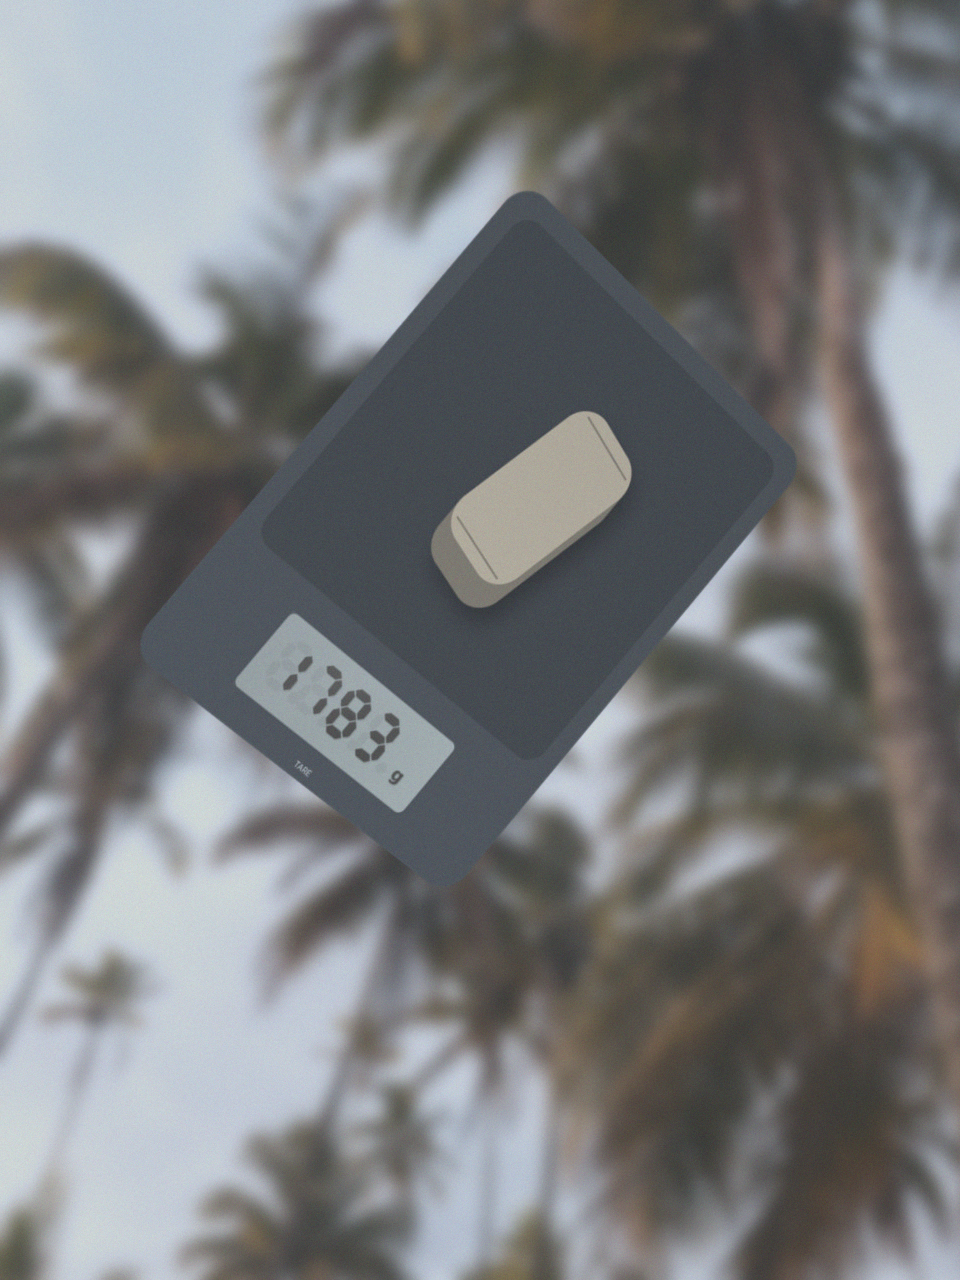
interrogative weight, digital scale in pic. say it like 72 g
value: 1783 g
